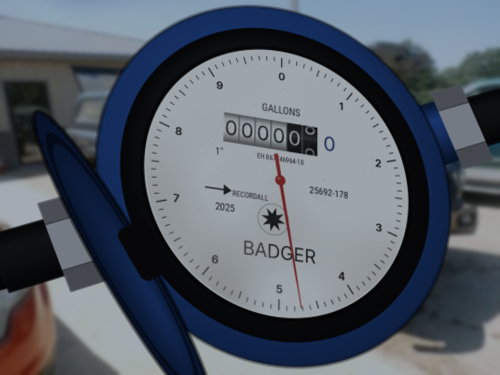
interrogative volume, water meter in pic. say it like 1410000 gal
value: 84.7 gal
